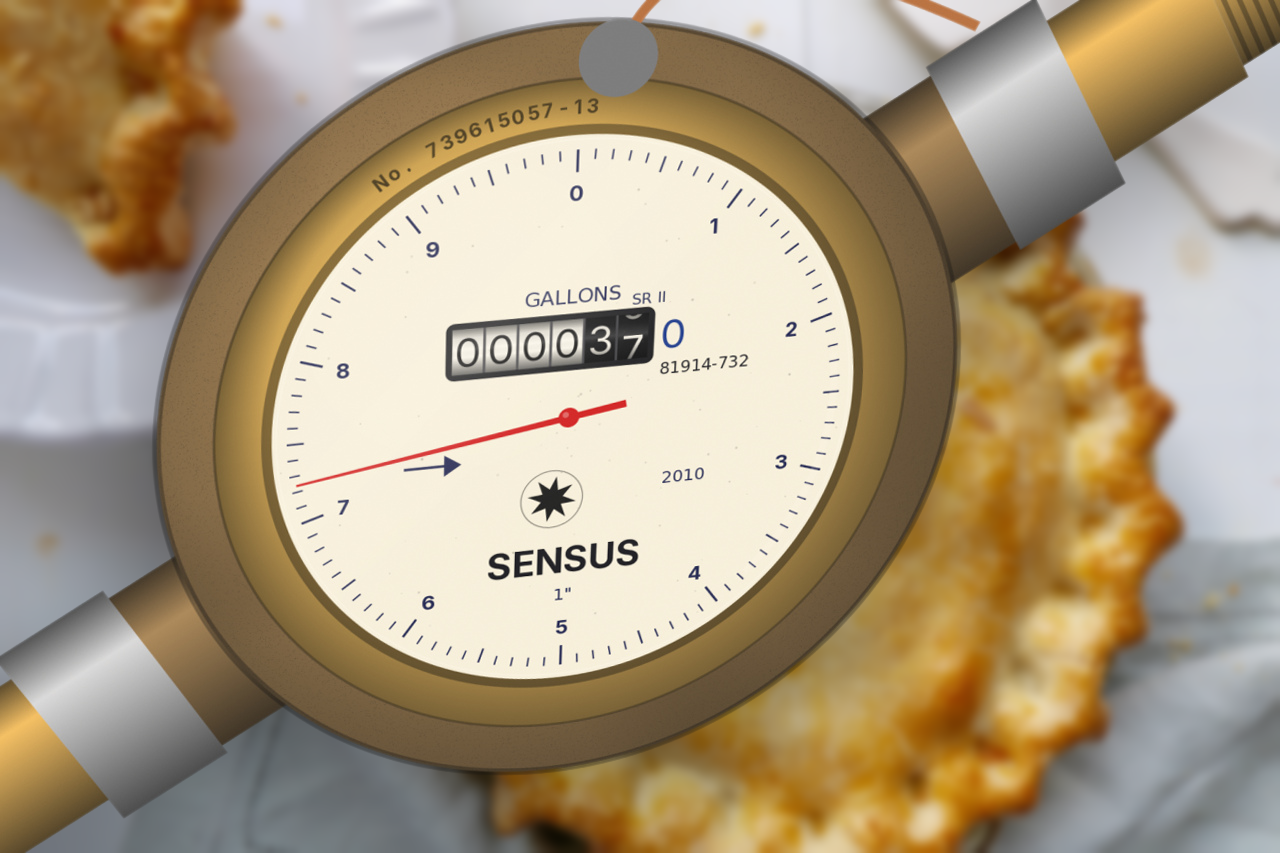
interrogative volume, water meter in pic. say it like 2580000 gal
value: 367.2 gal
